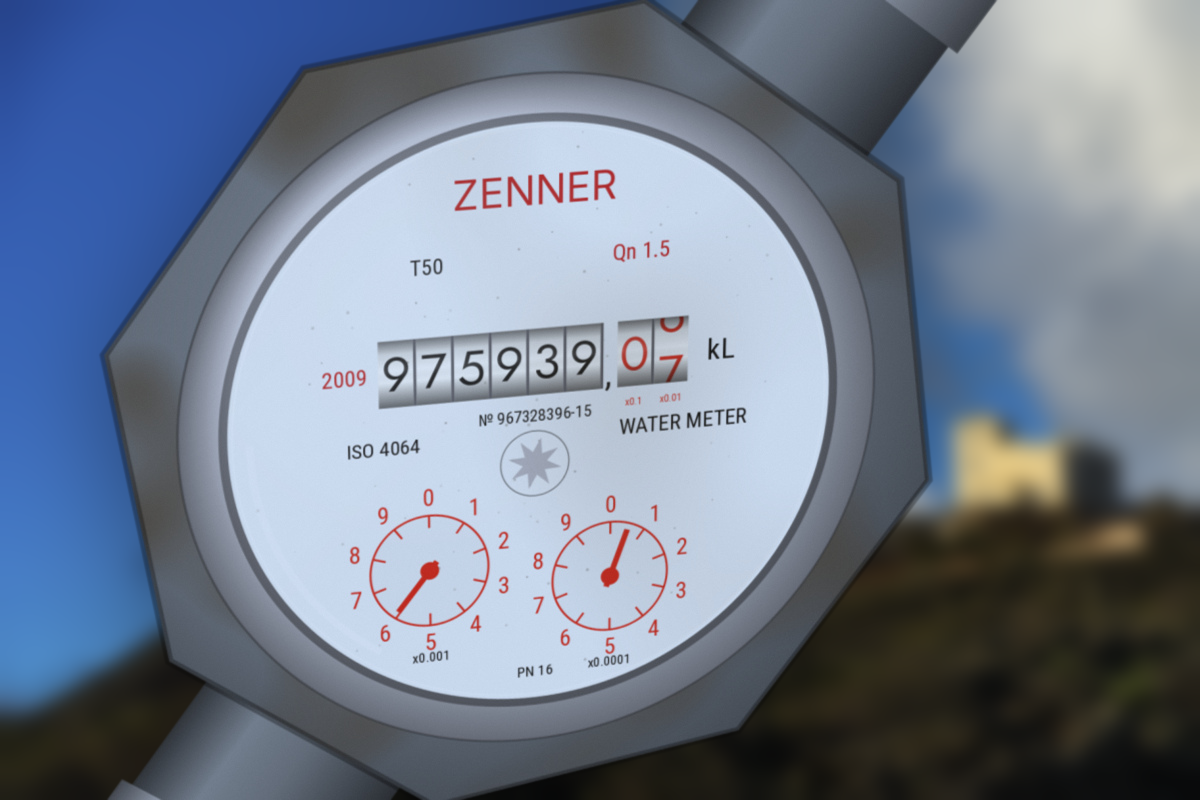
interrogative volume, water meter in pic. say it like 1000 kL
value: 975939.0660 kL
